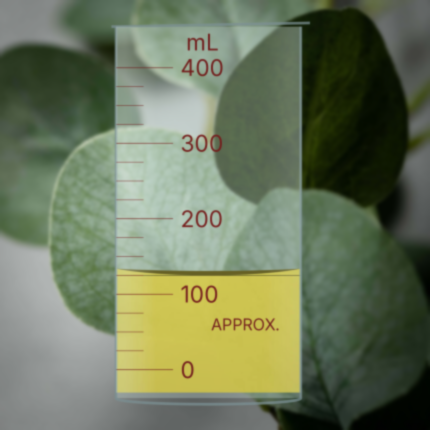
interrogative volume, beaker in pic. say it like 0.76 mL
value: 125 mL
